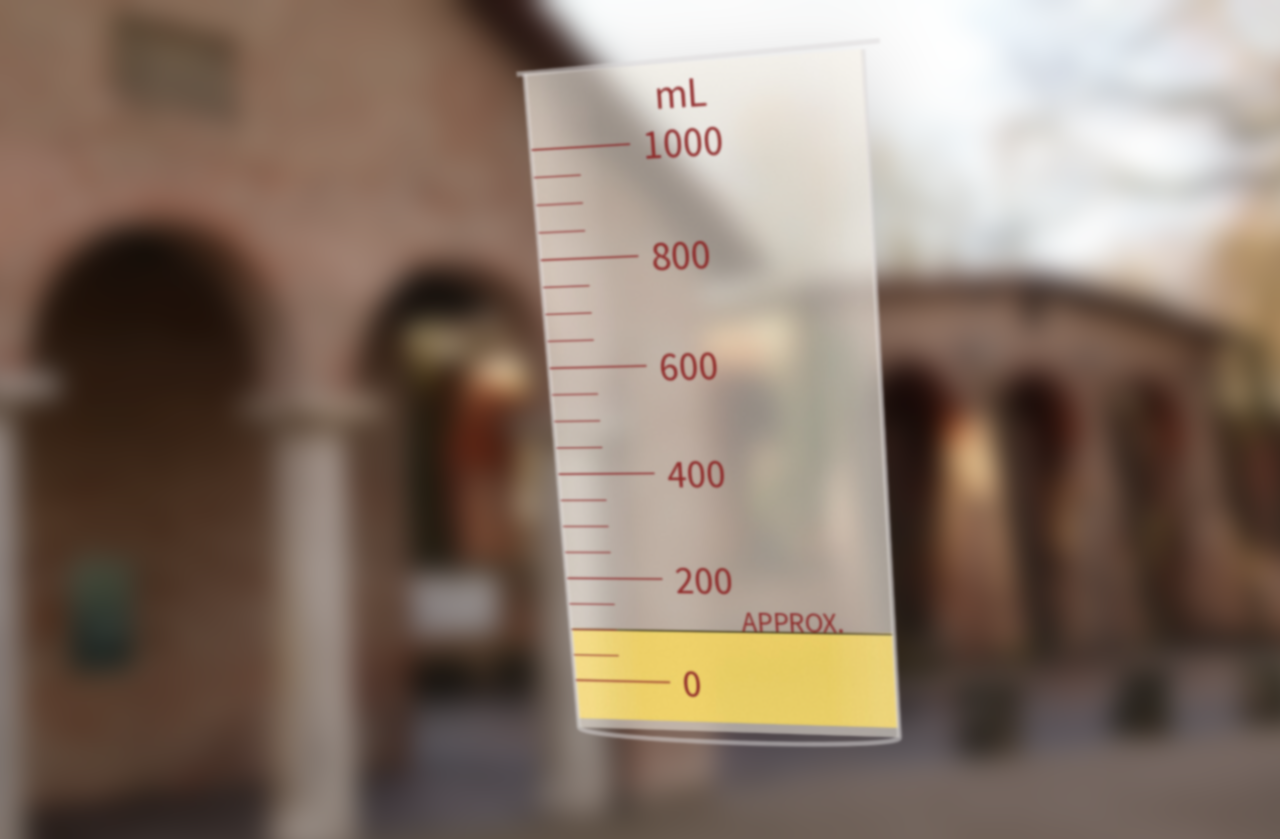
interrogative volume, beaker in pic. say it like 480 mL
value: 100 mL
